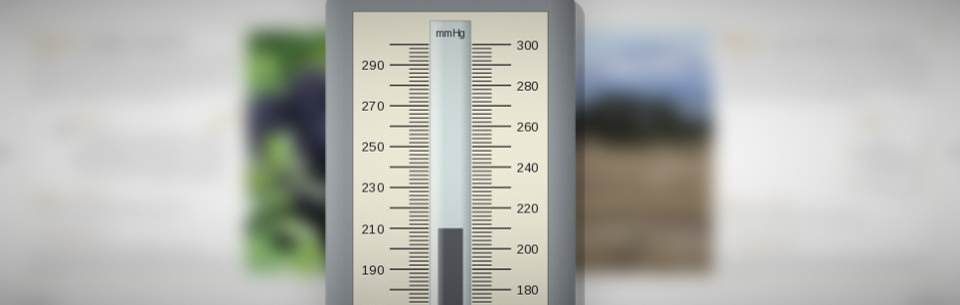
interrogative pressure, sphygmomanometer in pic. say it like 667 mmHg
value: 210 mmHg
